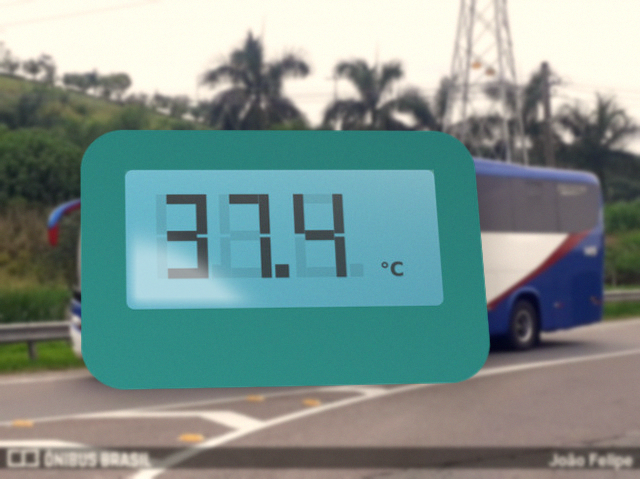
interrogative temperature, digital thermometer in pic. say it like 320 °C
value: 37.4 °C
